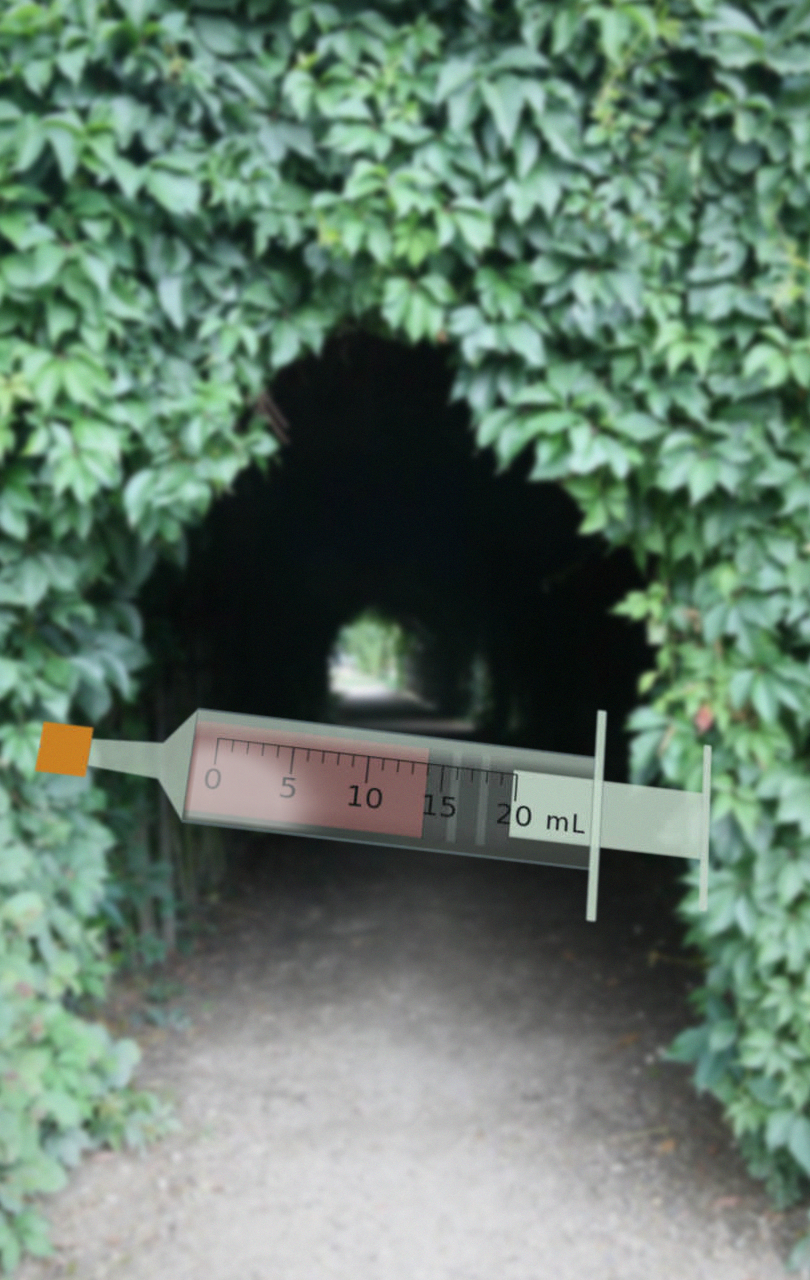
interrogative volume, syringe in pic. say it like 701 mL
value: 14 mL
